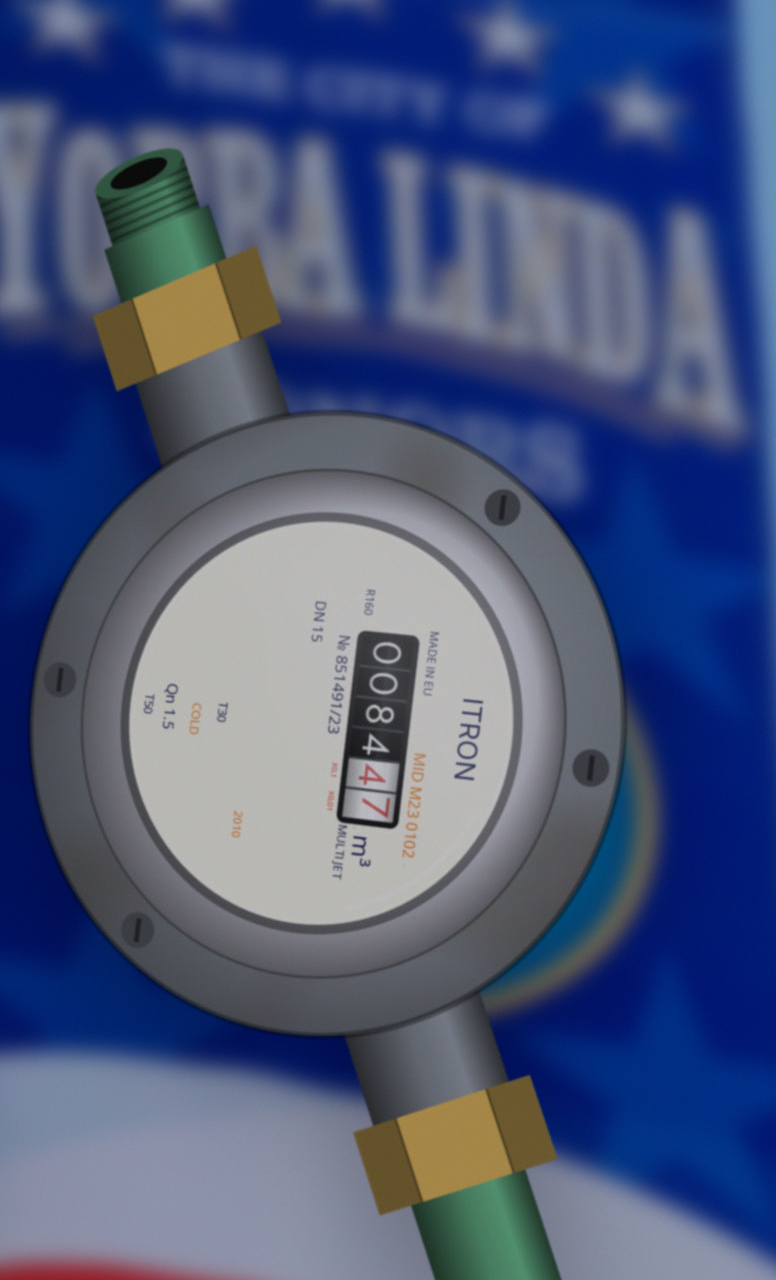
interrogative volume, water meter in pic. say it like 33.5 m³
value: 84.47 m³
